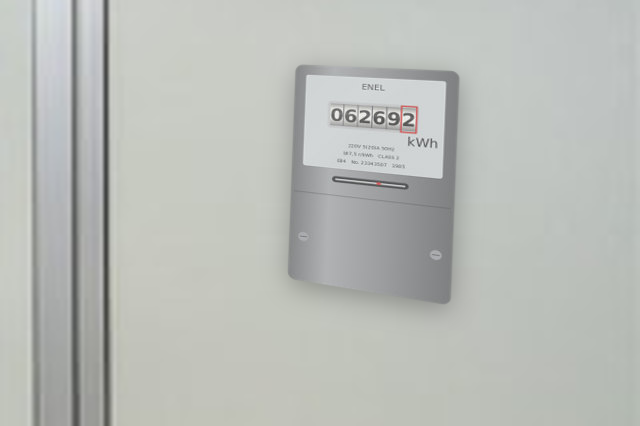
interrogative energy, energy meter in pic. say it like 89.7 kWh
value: 6269.2 kWh
